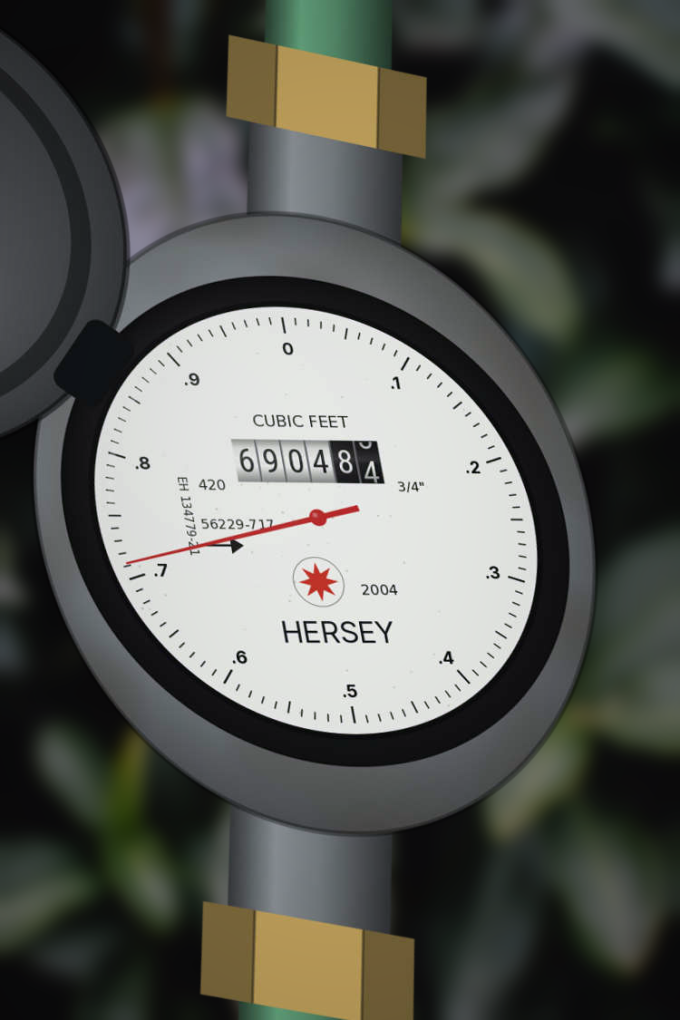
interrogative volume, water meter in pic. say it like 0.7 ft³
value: 690483.71 ft³
